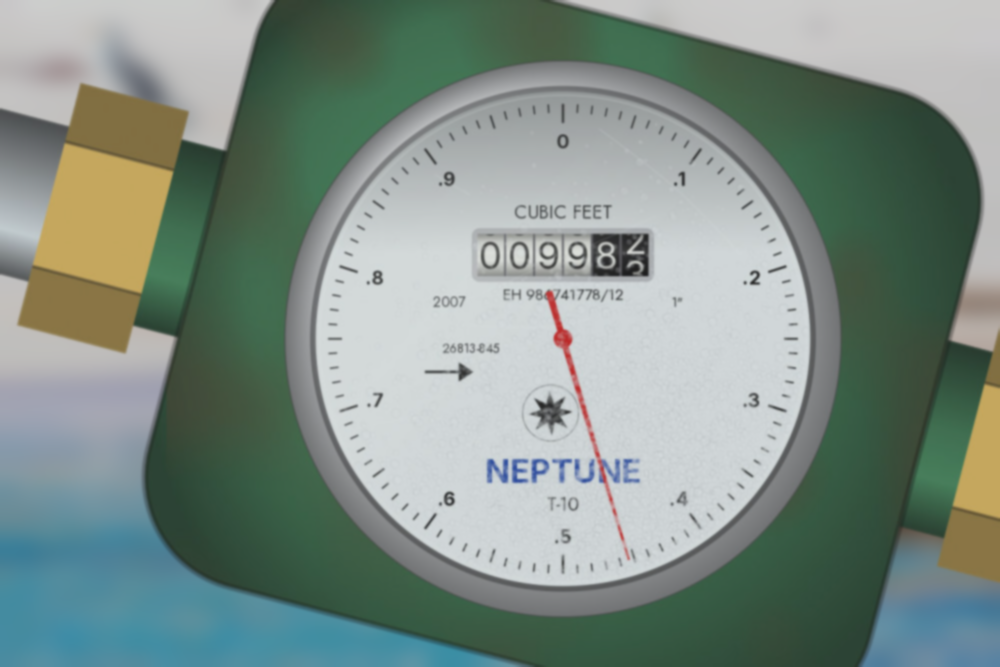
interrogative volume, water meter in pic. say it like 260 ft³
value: 9982.45 ft³
